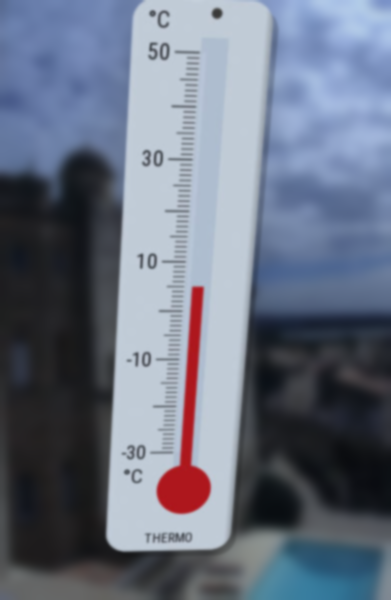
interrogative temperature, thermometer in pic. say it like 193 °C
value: 5 °C
